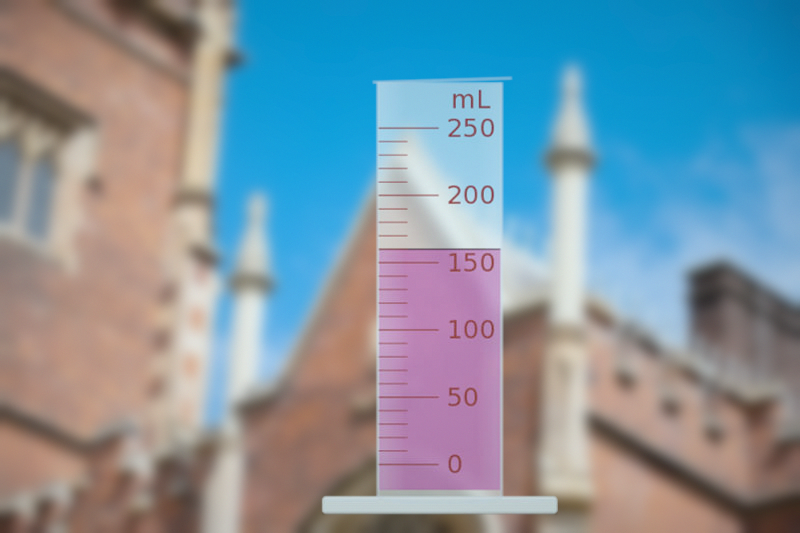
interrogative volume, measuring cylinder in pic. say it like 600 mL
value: 160 mL
